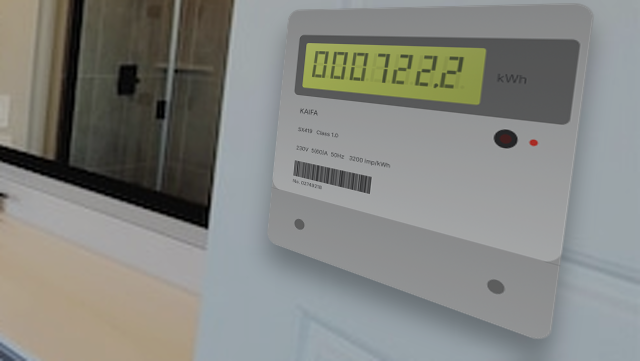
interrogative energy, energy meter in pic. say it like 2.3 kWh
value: 722.2 kWh
